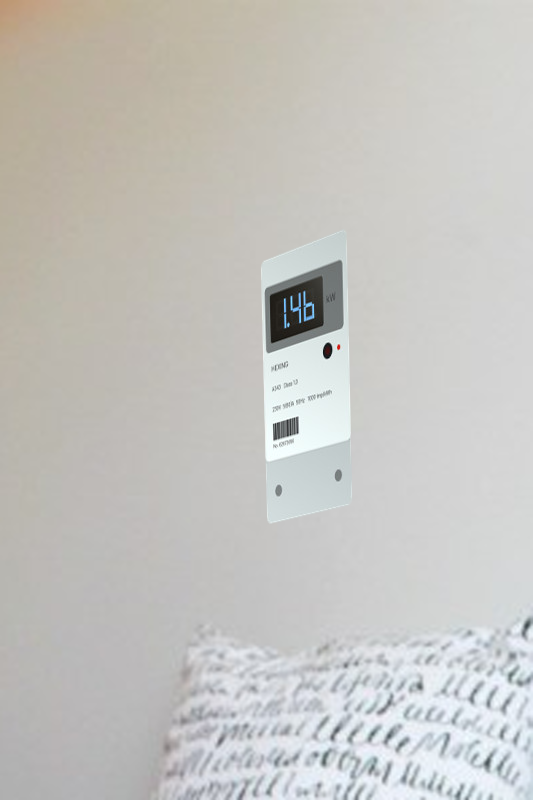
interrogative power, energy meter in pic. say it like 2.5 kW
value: 1.46 kW
